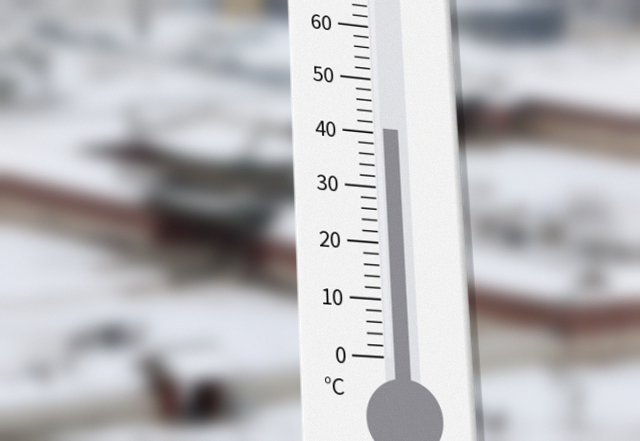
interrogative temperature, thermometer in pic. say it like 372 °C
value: 41 °C
